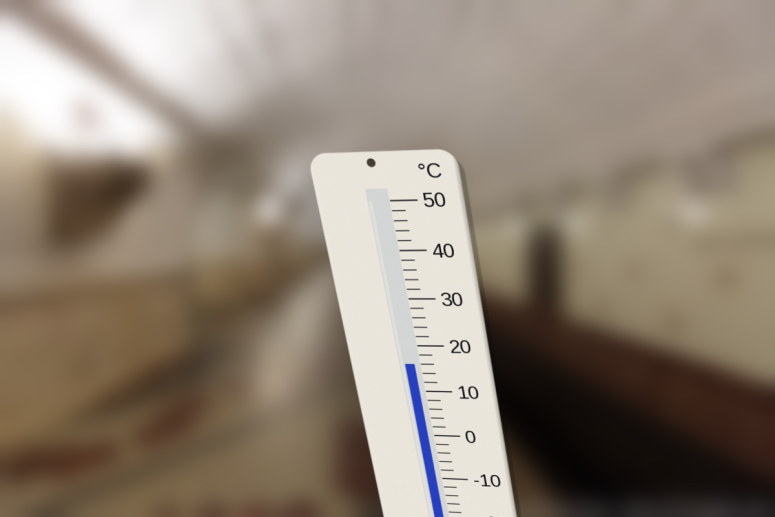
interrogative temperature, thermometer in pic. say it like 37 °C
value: 16 °C
